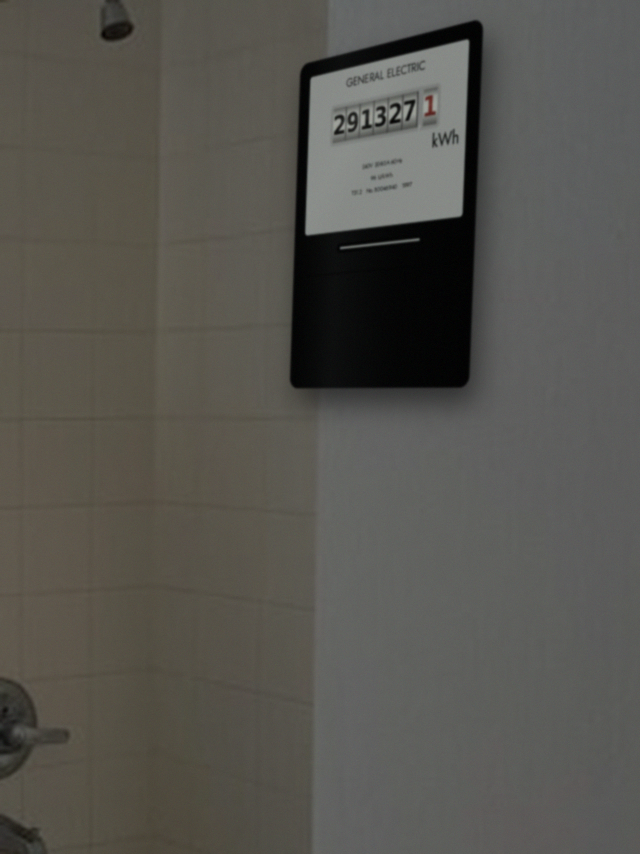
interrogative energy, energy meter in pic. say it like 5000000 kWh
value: 291327.1 kWh
